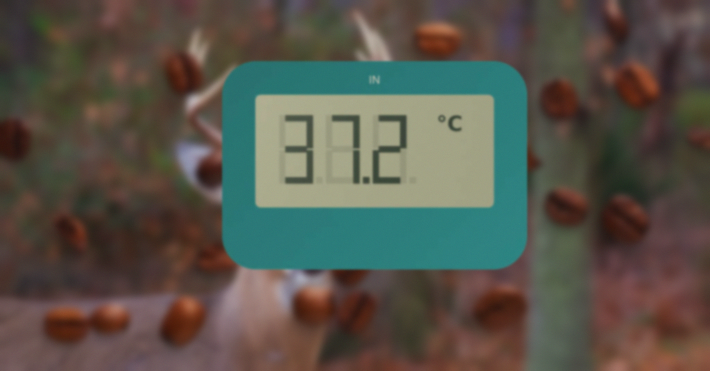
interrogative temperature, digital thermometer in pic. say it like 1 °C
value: 37.2 °C
